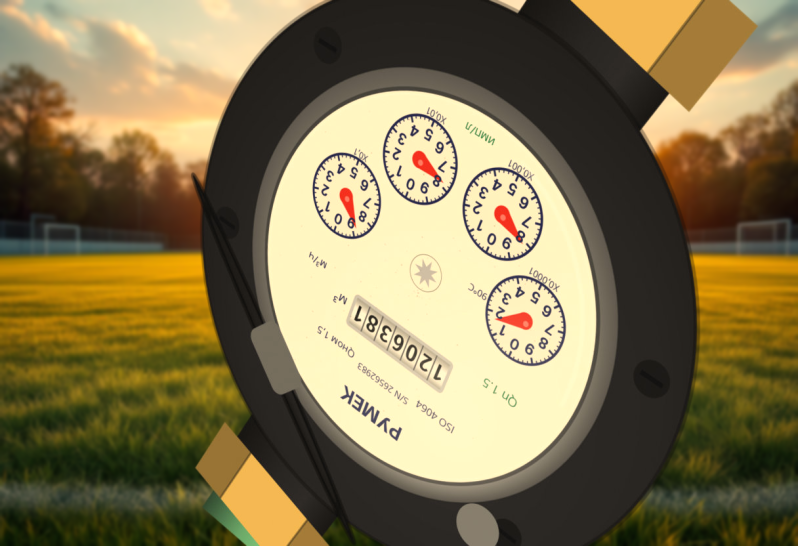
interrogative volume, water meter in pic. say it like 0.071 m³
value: 1206381.8781 m³
